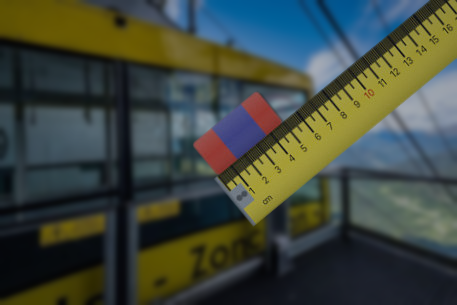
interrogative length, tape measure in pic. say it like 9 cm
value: 5 cm
